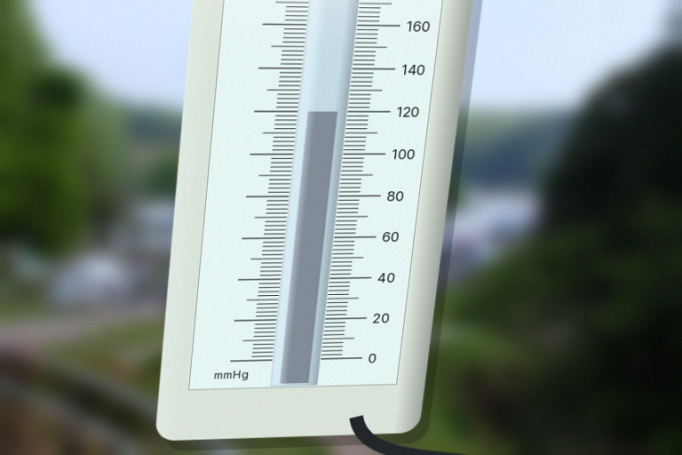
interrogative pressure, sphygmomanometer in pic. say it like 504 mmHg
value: 120 mmHg
